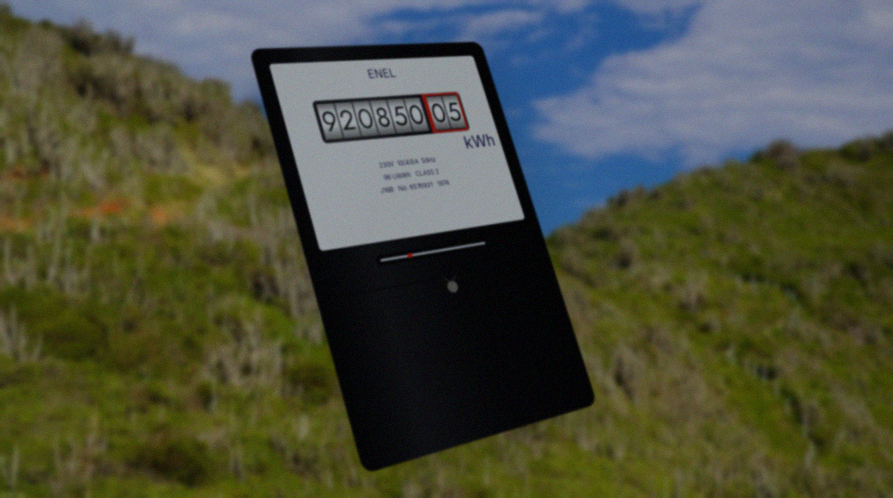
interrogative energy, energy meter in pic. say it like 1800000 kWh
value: 920850.05 kWh
